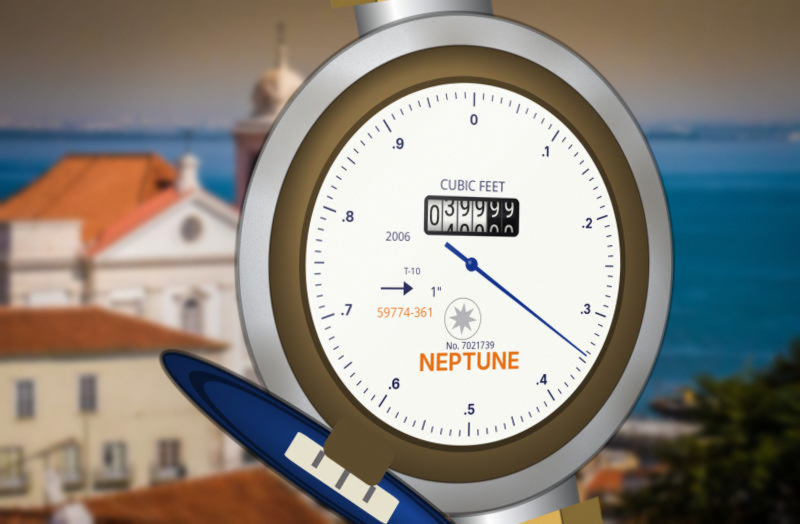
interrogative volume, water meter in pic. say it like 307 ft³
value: 39999.34 ft³
